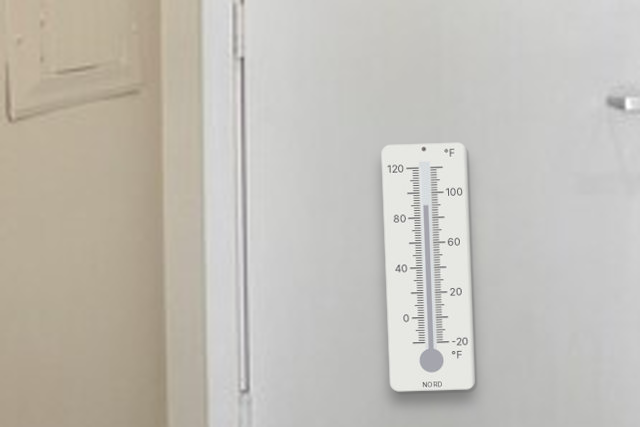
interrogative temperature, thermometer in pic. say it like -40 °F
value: 90 °F
